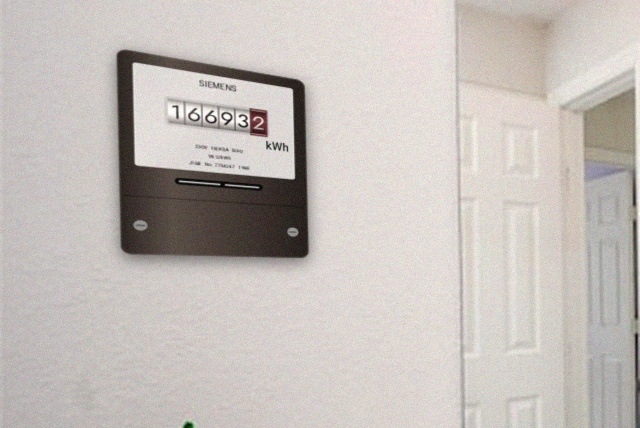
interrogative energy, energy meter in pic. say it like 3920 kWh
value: 16693.2 kWh
